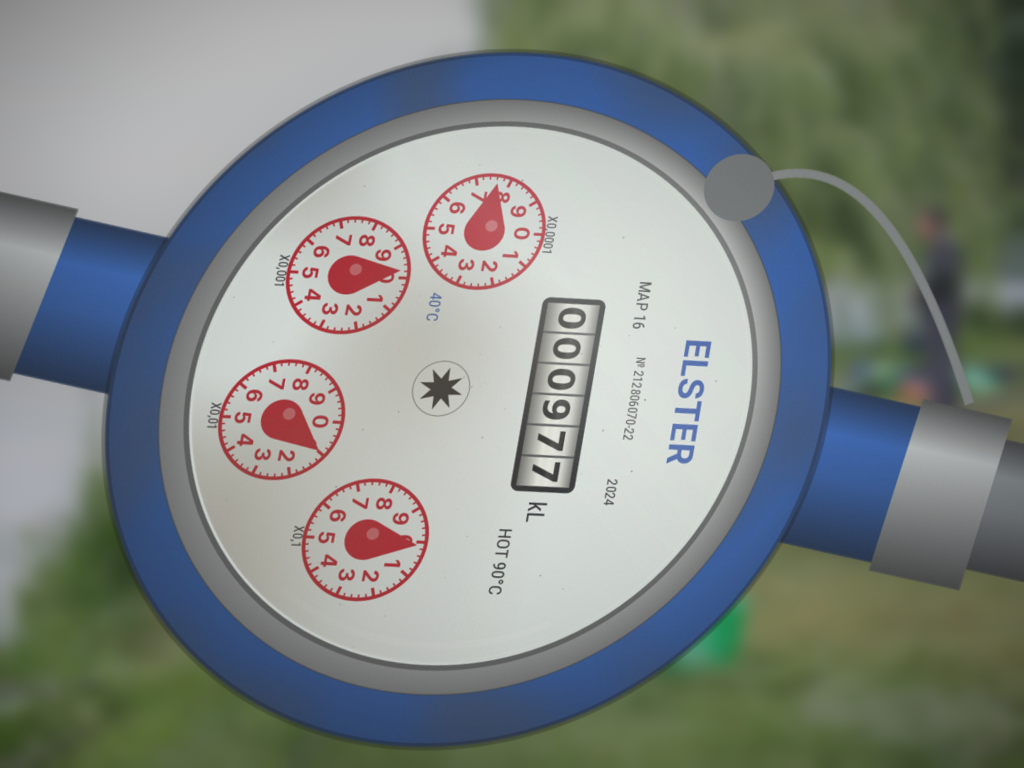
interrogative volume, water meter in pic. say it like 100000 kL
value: 977.0097 kL
